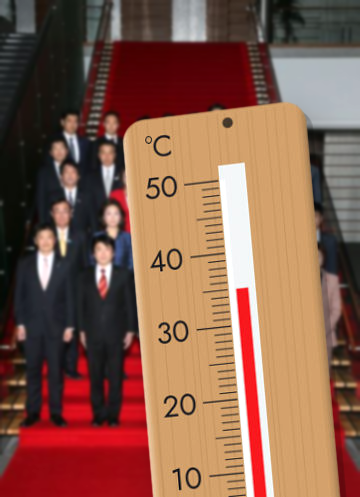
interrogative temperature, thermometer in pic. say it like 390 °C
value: 35 °C
